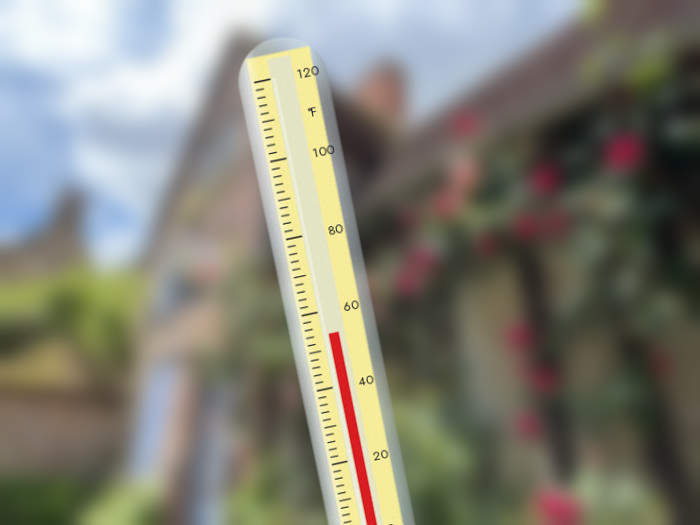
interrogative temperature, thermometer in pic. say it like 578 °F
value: 54 °F
